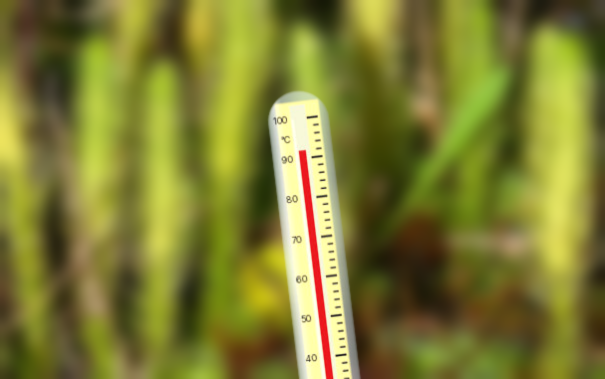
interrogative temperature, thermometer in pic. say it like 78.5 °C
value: 92 °C
